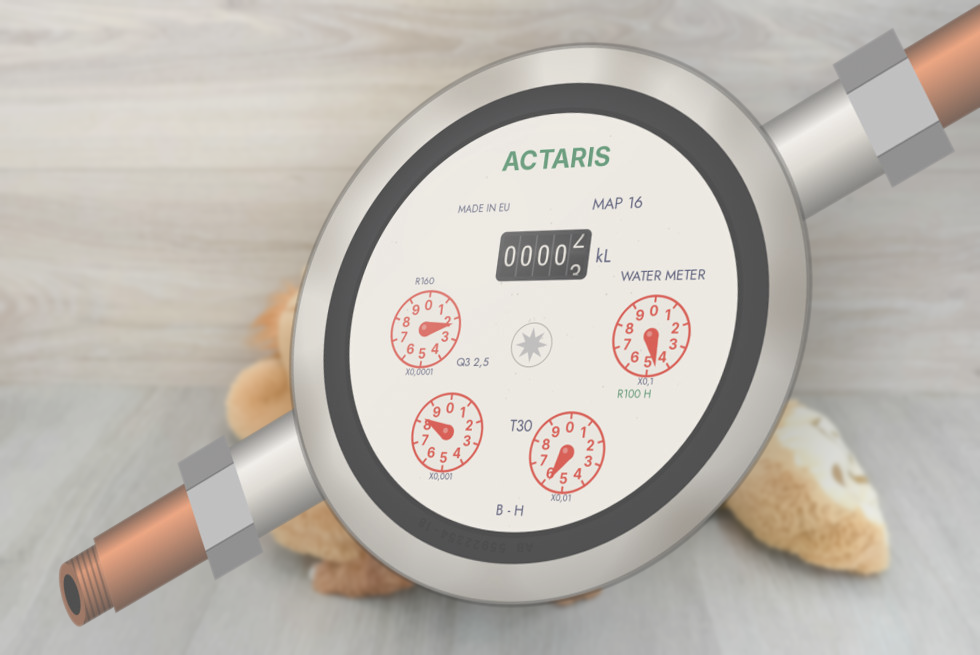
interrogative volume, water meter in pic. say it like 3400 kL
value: 2.4582 kL
